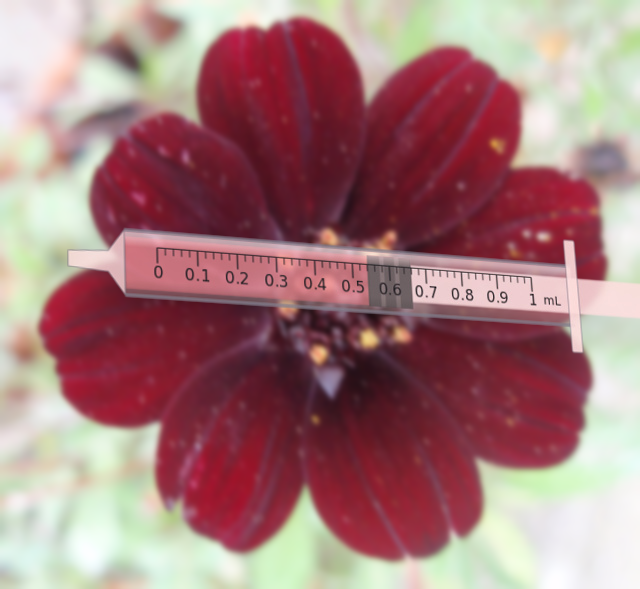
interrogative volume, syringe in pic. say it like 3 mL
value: 0.54 mL
